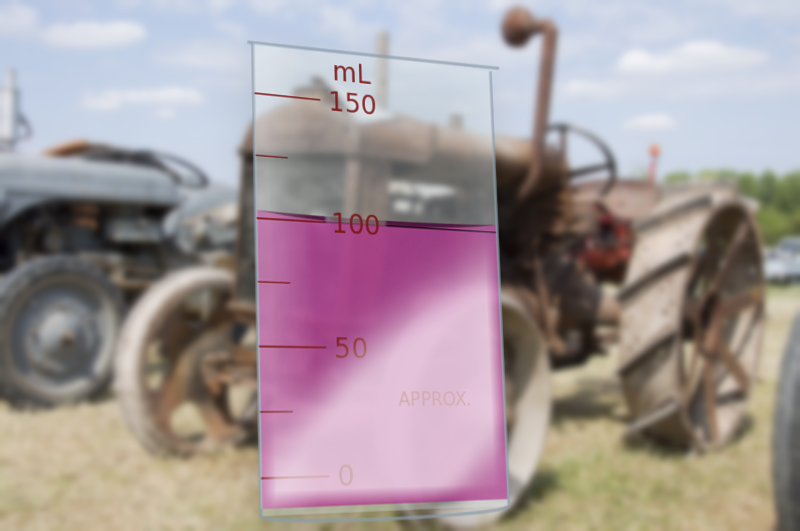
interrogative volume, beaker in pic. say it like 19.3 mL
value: 100 mL
